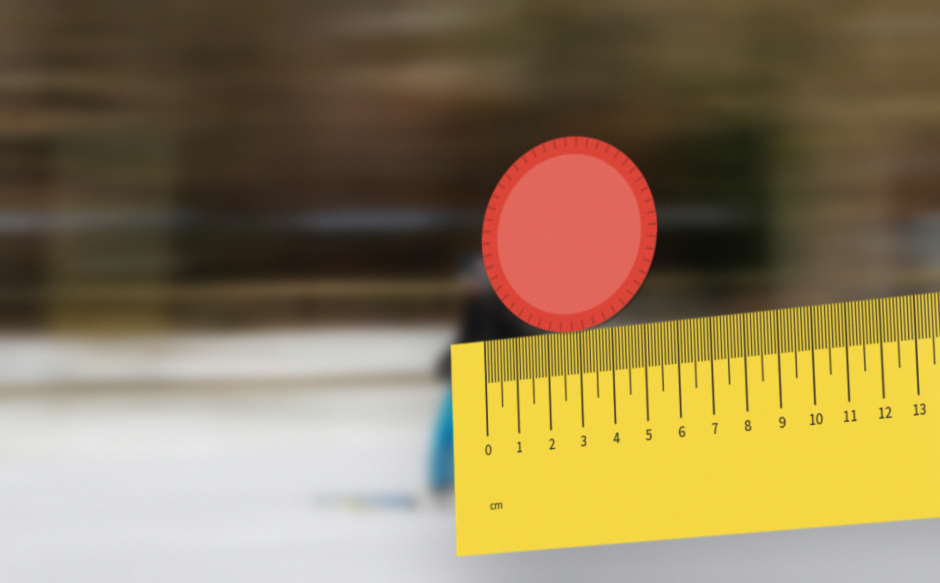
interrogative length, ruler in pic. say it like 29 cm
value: 5.5 cm
